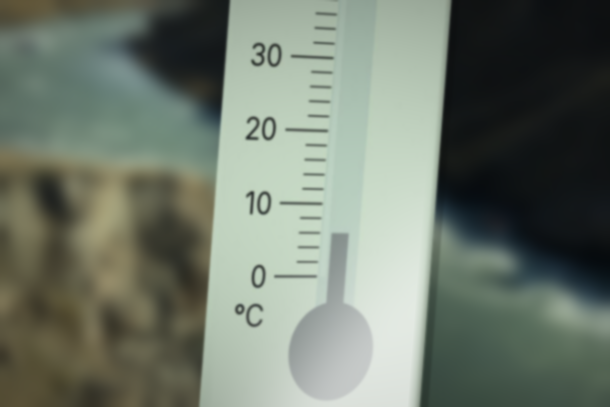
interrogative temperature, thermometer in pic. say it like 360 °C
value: 6 °C
